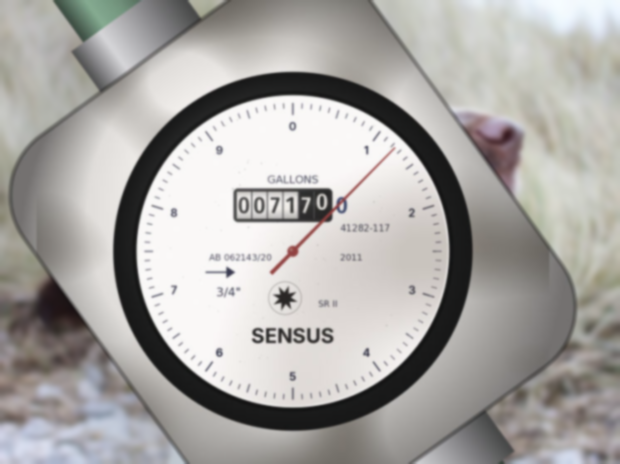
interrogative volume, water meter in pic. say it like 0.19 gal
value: 71701.2 gal
